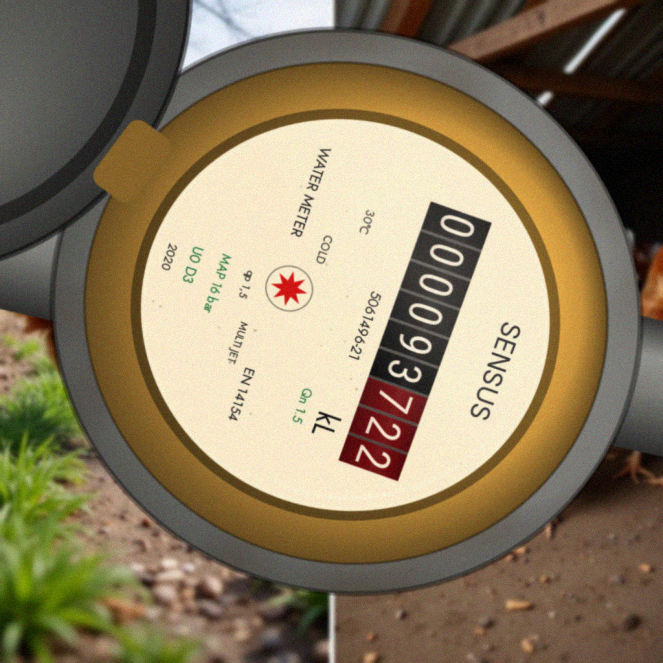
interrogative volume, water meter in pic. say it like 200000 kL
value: 93.722 kL
